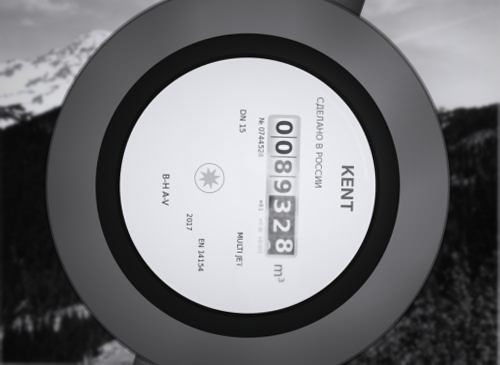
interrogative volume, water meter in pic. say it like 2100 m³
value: 89.328 m³
